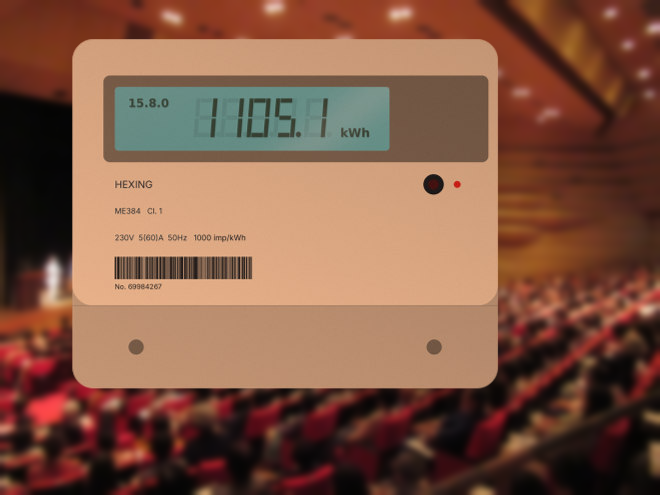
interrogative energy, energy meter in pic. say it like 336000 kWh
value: 1105.1 kWh
